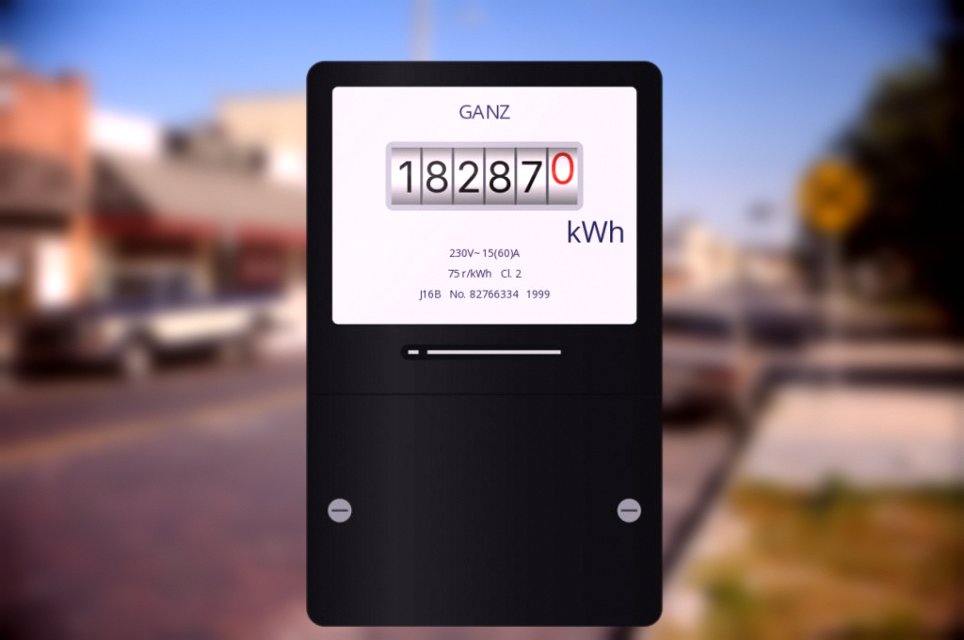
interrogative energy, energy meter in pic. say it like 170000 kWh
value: 18287.0 kWh
